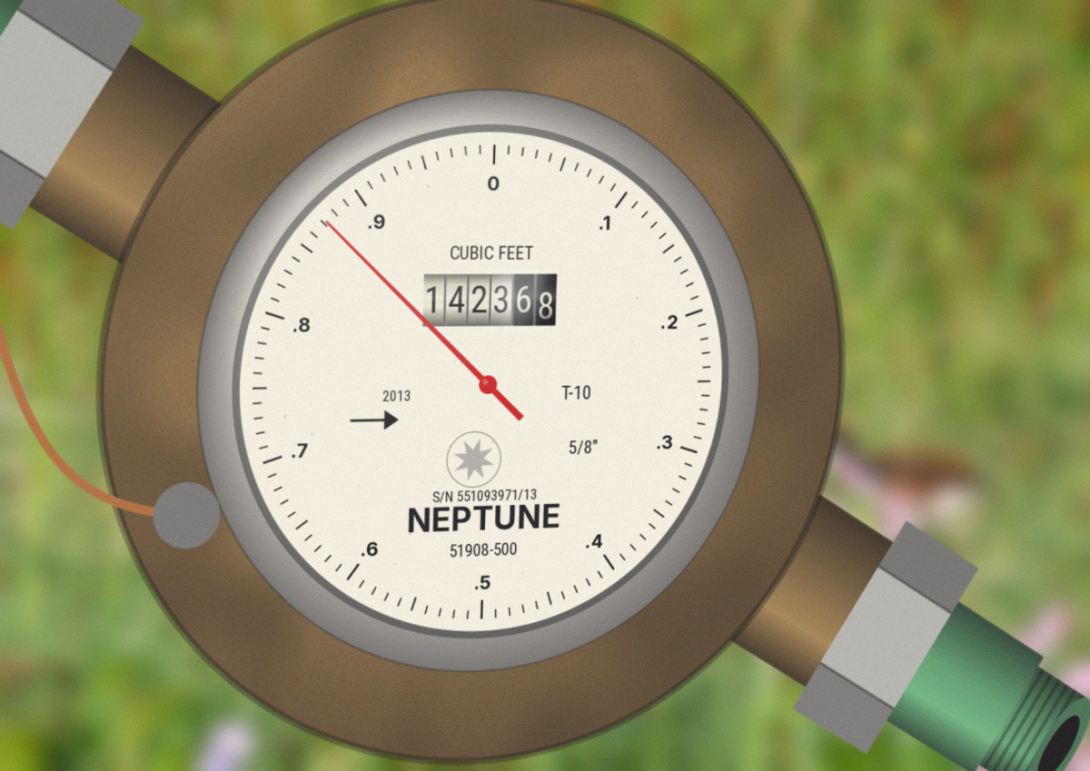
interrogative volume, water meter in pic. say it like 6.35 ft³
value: 142367.87 ft³
